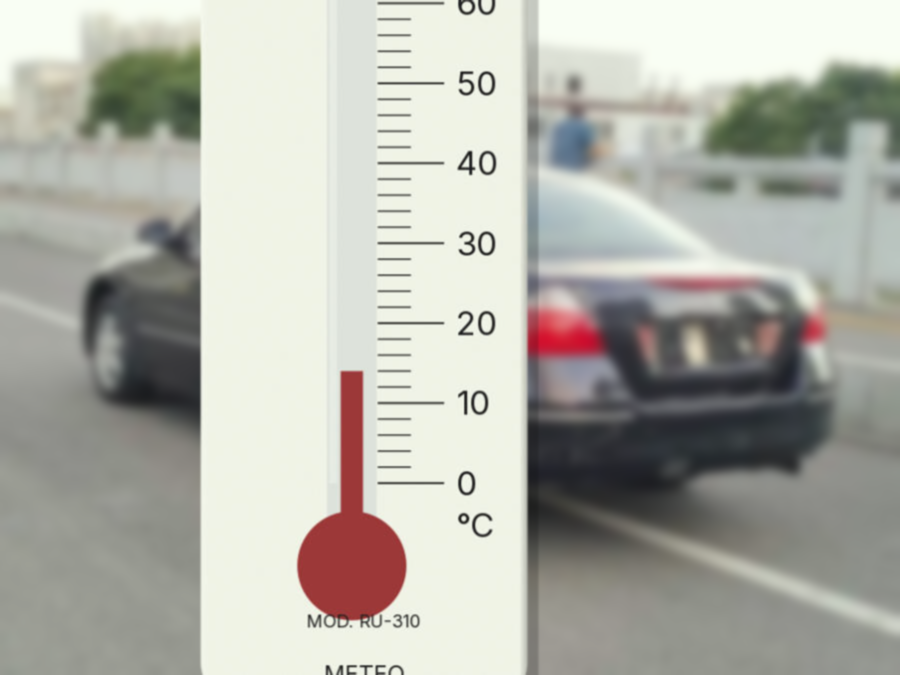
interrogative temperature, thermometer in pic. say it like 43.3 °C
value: 14 °C
